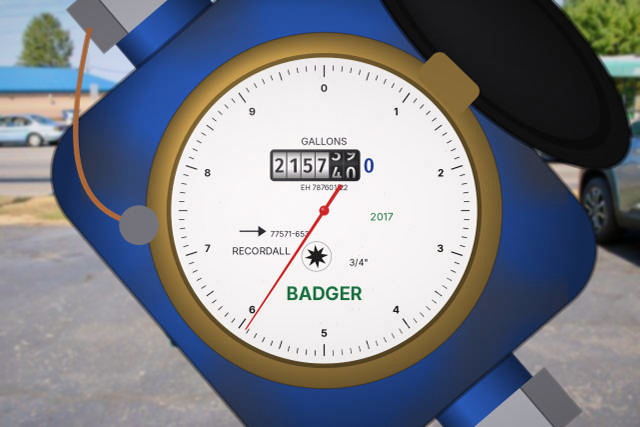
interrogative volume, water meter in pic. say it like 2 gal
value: 2157395.9 gal
